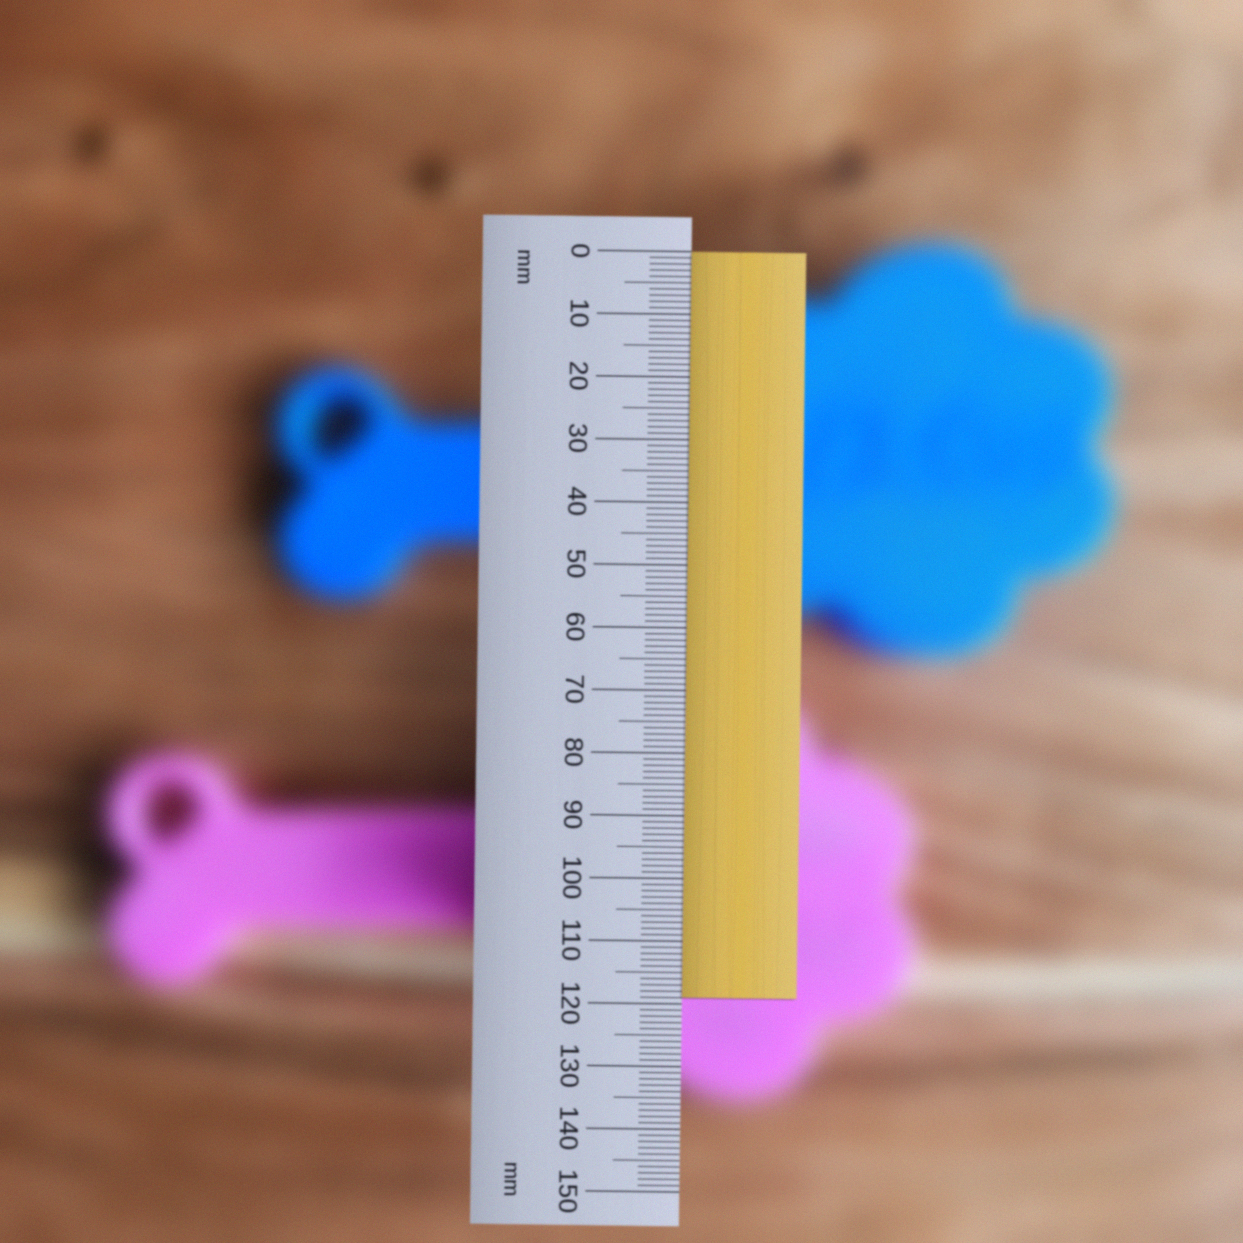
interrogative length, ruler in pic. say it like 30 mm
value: 119 mm
